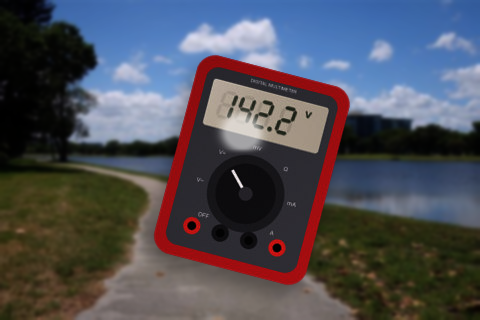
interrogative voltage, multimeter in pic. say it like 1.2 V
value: 142.2 V
